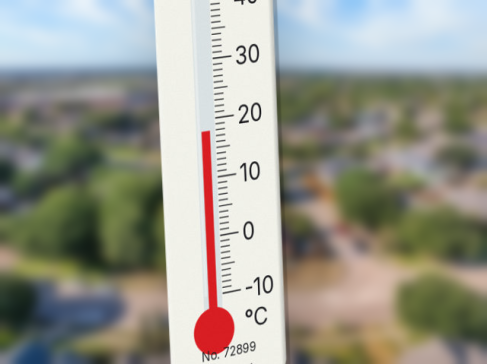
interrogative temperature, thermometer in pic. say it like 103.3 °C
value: 18 °C
